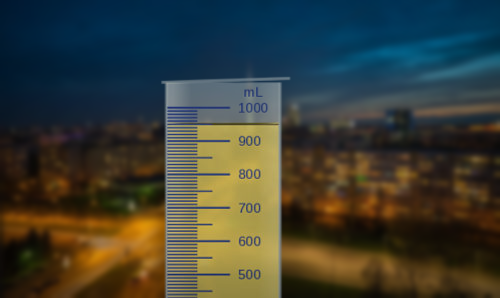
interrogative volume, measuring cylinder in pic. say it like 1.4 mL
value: 950 mL
